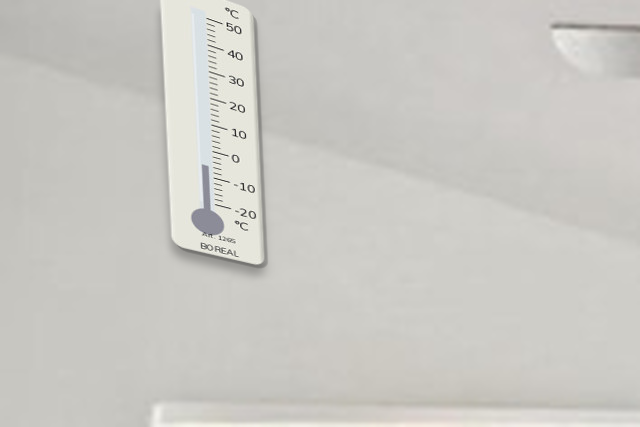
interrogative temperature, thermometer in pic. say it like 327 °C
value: -6 °C
